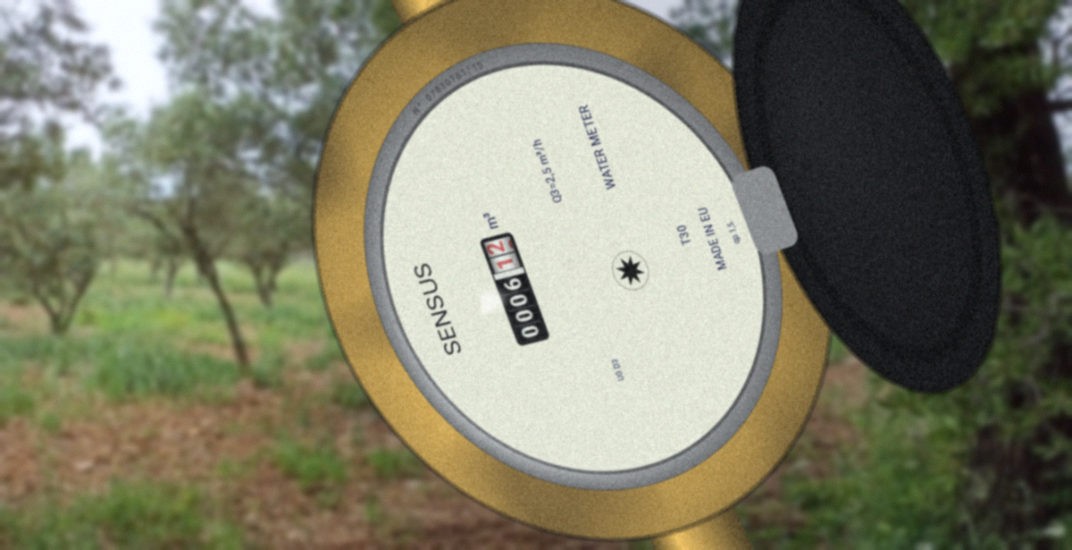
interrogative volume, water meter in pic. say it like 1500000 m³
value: 6.12 m³
